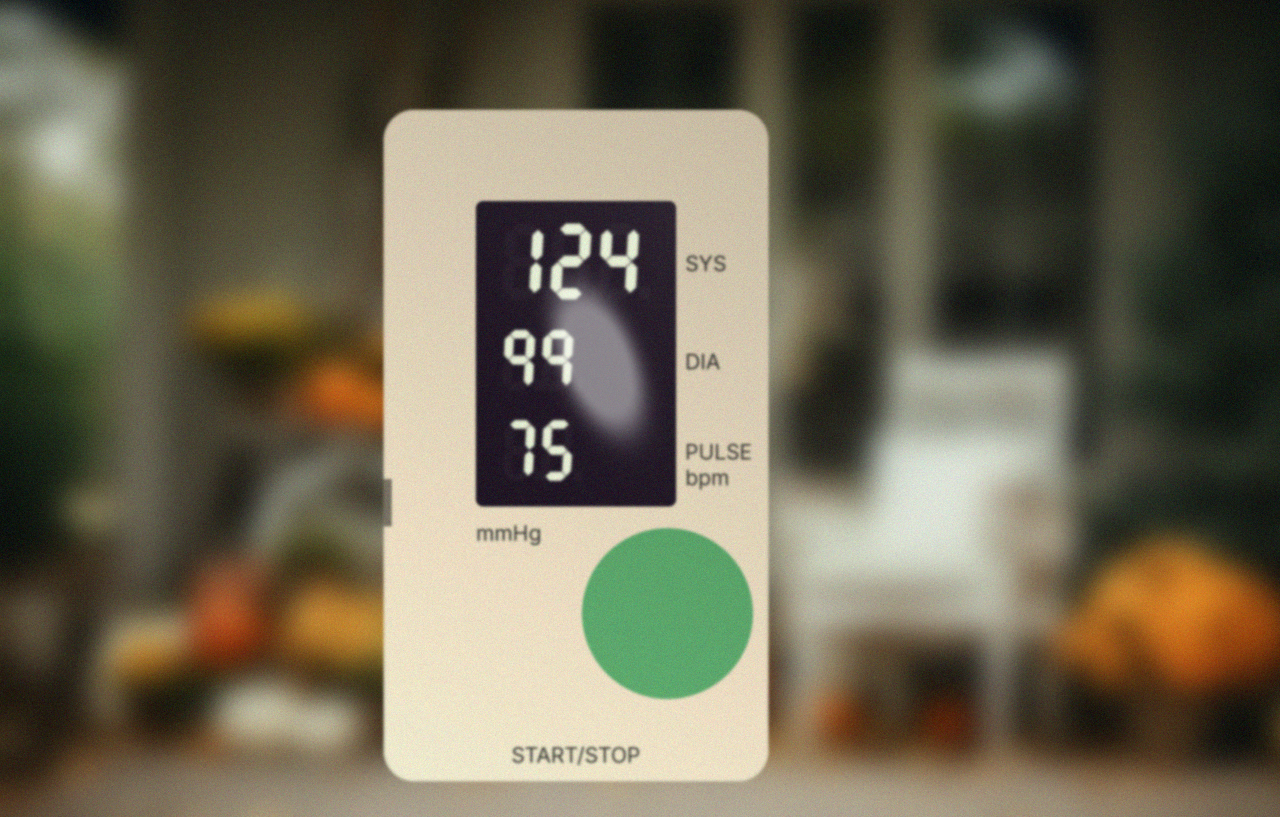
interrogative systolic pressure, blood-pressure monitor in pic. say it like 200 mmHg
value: 124 mmHg
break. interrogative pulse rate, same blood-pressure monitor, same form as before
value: 75 bpm
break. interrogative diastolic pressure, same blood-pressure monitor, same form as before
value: 99 mmHg
